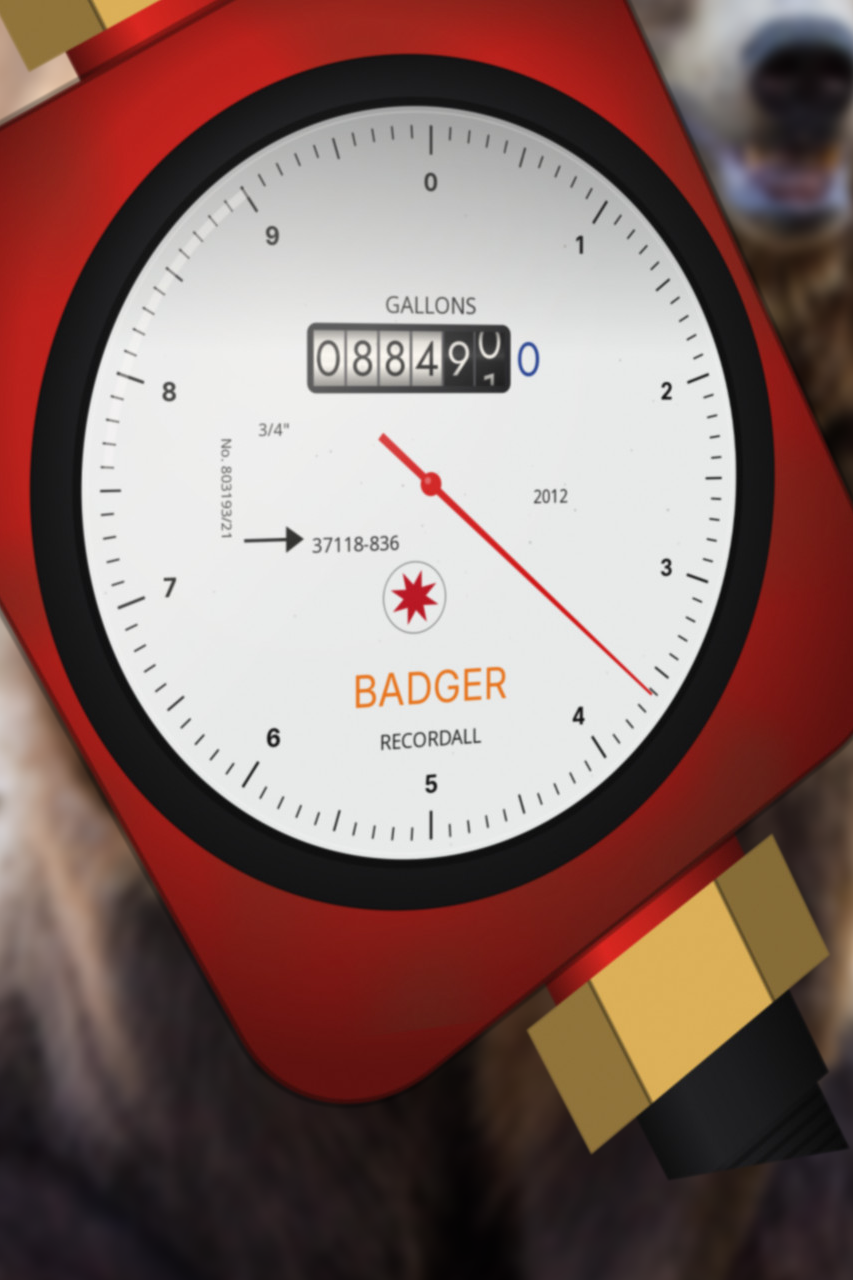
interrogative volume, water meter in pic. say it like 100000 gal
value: 884903.6 gal
